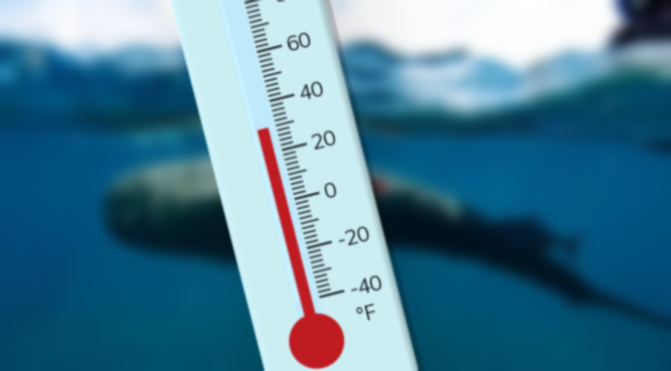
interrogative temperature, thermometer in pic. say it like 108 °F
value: 30 °F
